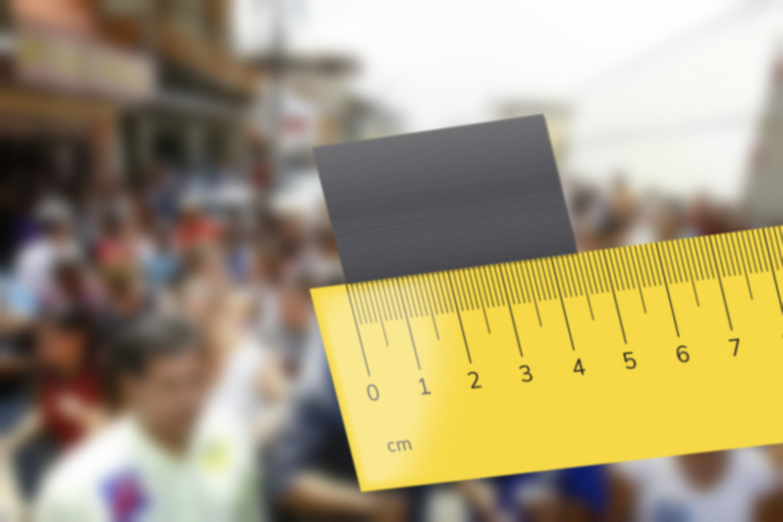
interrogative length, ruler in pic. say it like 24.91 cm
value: 4.5 cm
